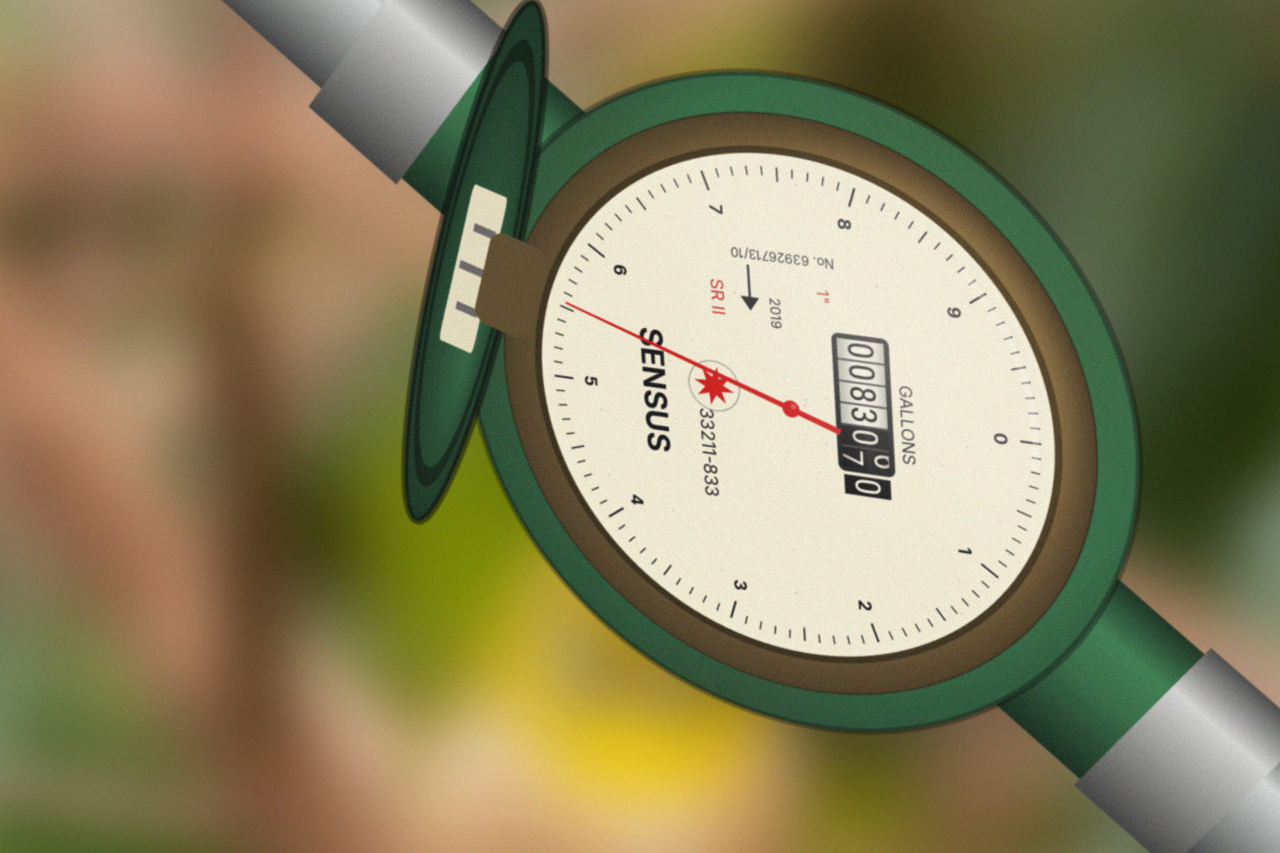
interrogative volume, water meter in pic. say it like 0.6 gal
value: 83065.5 gal
